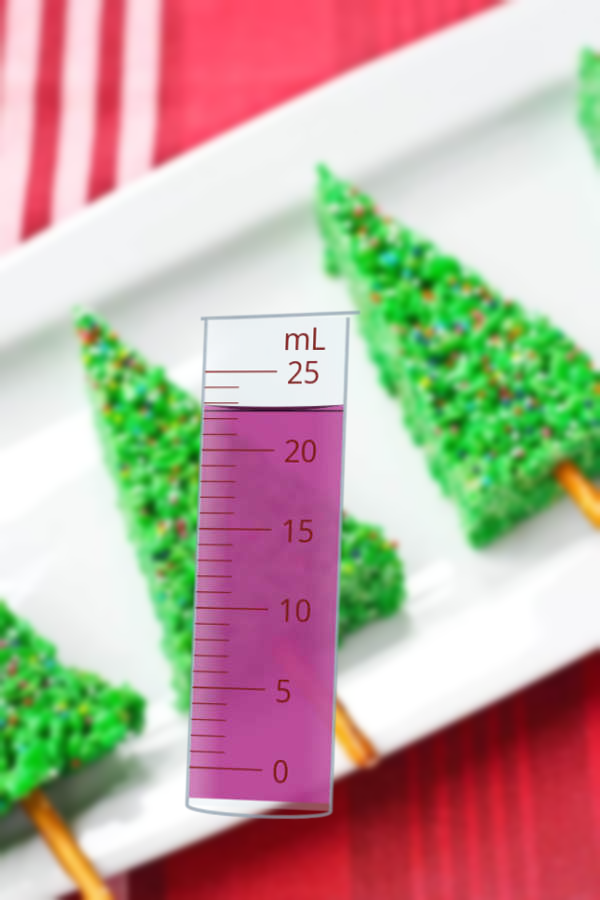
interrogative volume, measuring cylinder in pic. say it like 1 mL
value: 22.5 mL
